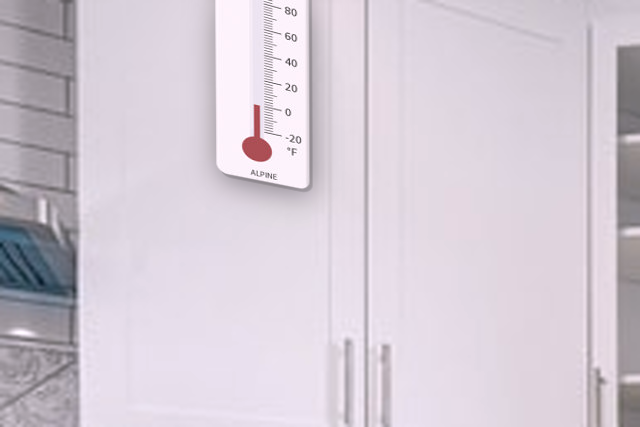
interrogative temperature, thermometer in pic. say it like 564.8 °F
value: 0 °F
